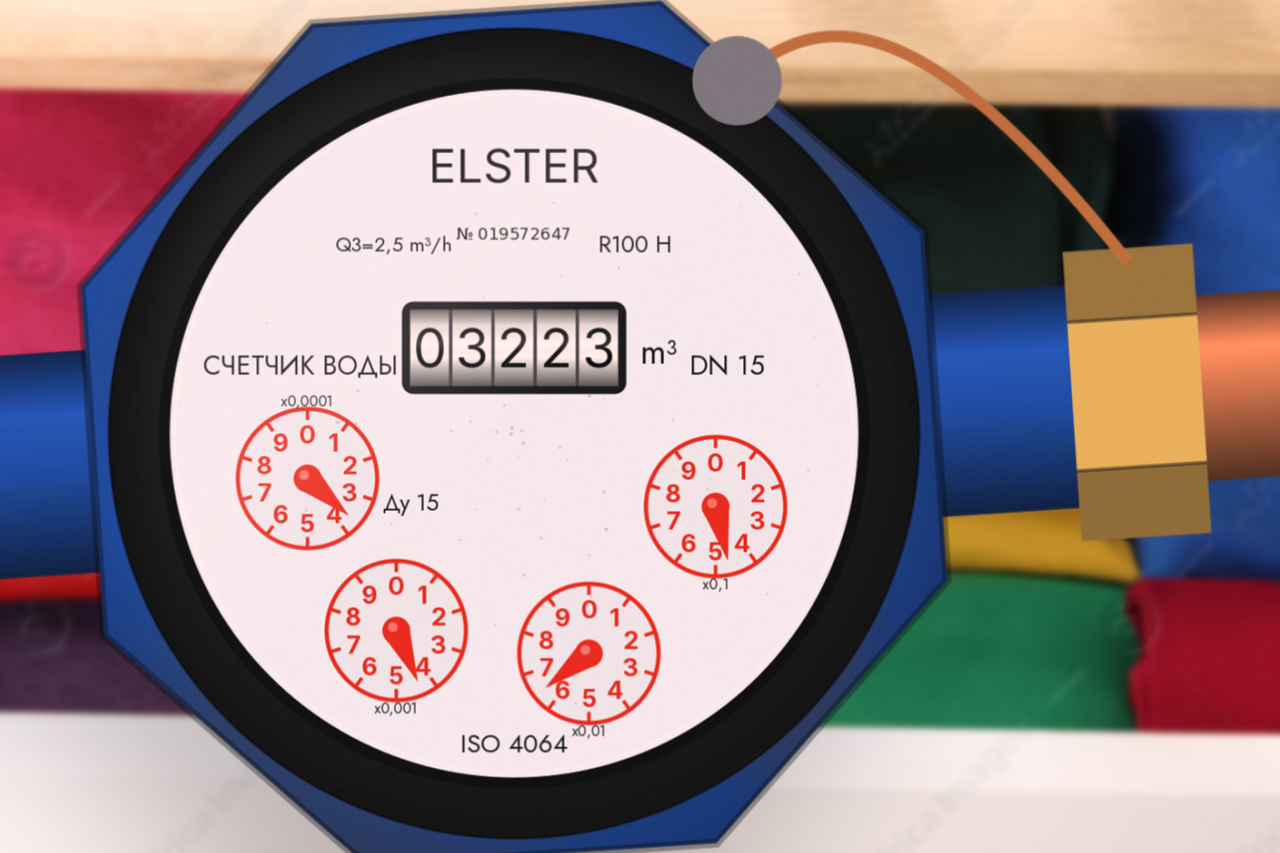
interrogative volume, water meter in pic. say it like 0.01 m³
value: 3223.4643 m³
